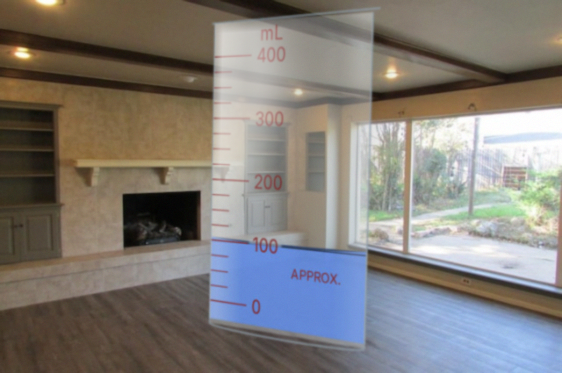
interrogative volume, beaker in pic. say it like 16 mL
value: 100 mL
